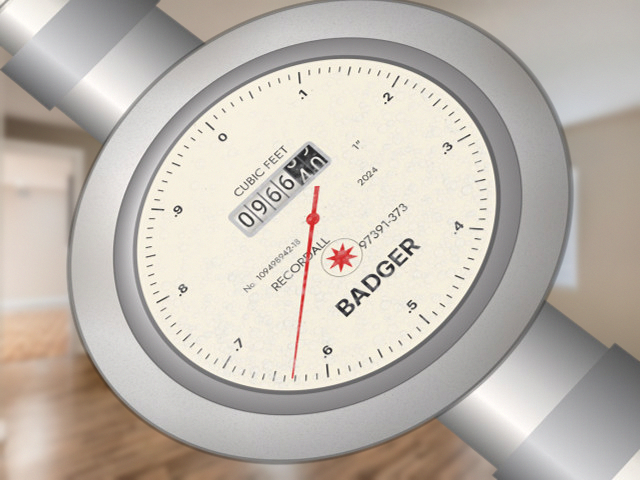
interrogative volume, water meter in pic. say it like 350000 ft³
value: 96639.63 ft³
